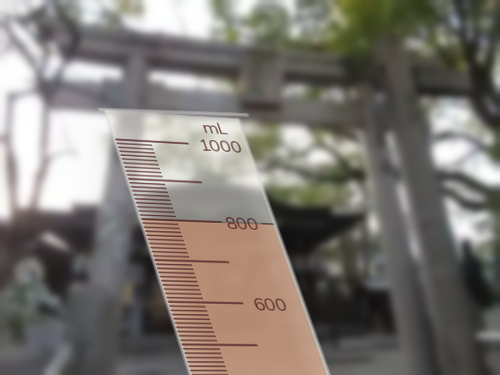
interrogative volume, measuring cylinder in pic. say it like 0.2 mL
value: 800 mL
